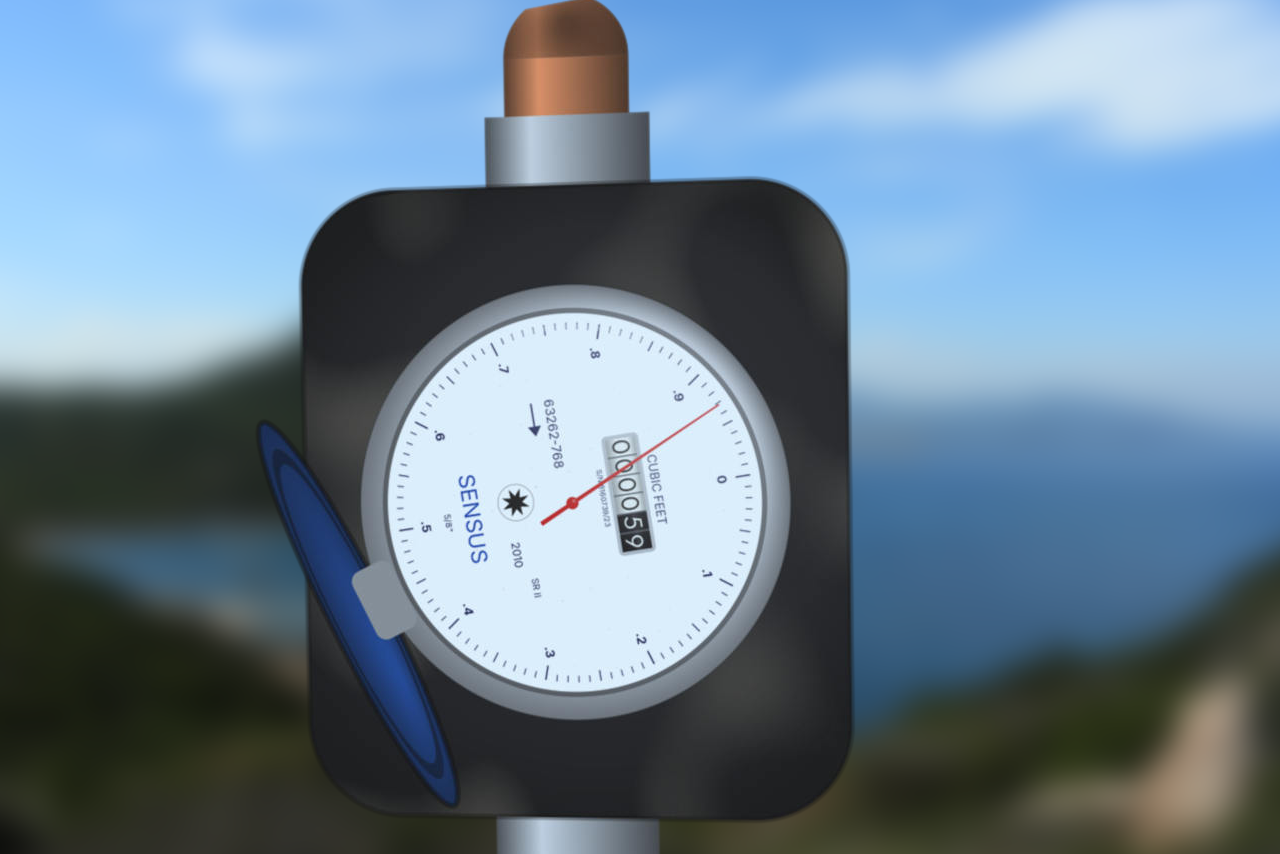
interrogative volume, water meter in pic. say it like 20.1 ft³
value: 58.93 ft³
